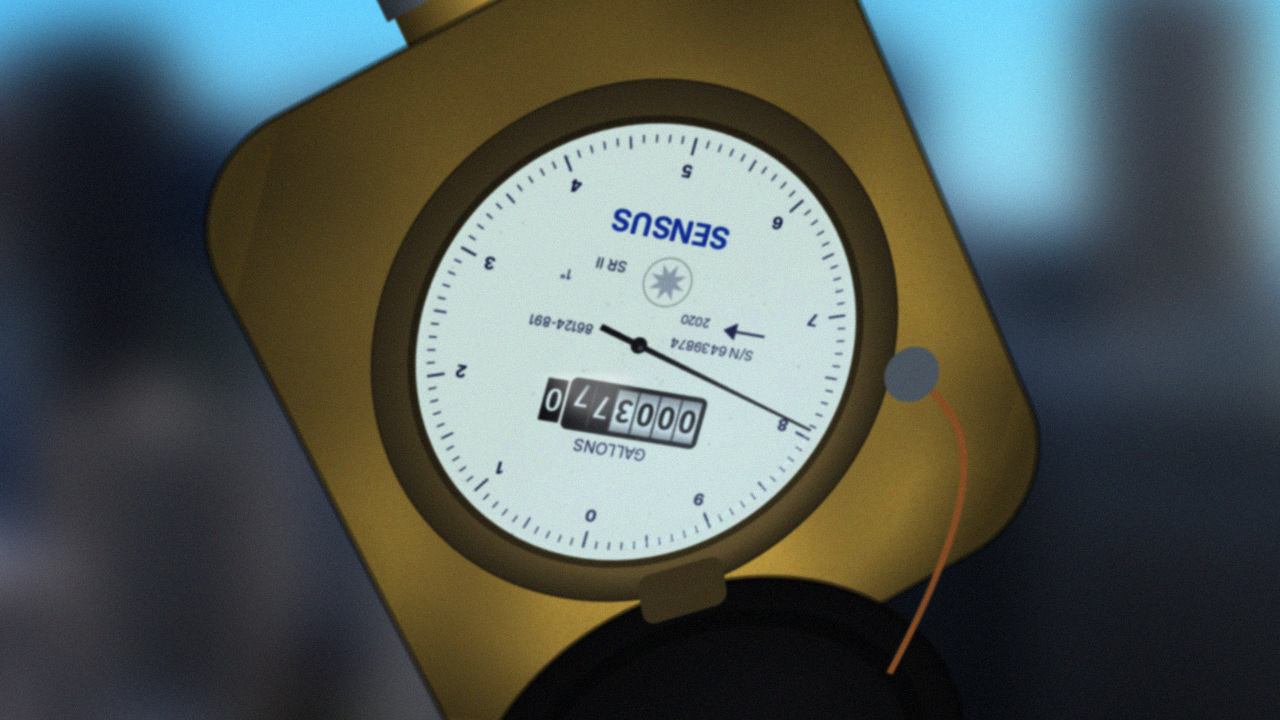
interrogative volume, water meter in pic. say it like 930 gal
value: 3767.9 gal
